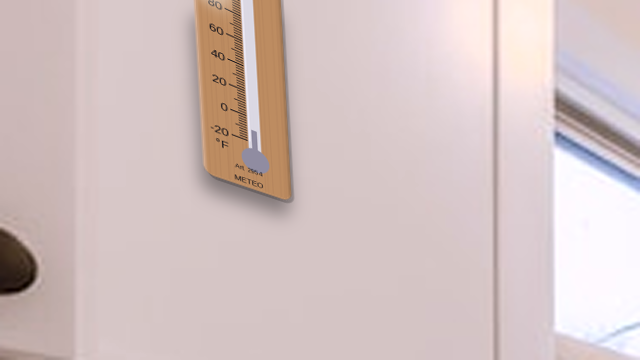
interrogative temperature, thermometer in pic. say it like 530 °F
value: -10 °F
